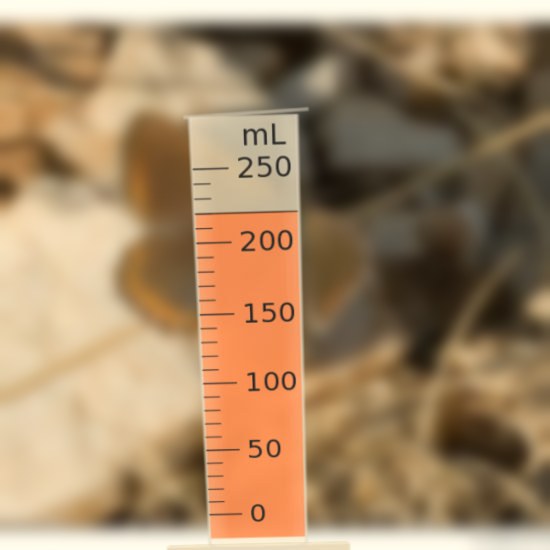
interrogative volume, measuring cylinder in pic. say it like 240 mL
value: 220 mL
